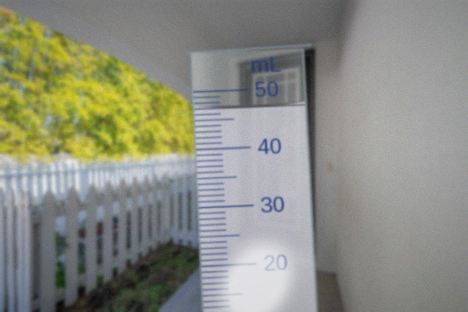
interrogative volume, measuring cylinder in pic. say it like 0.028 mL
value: 47 mL
